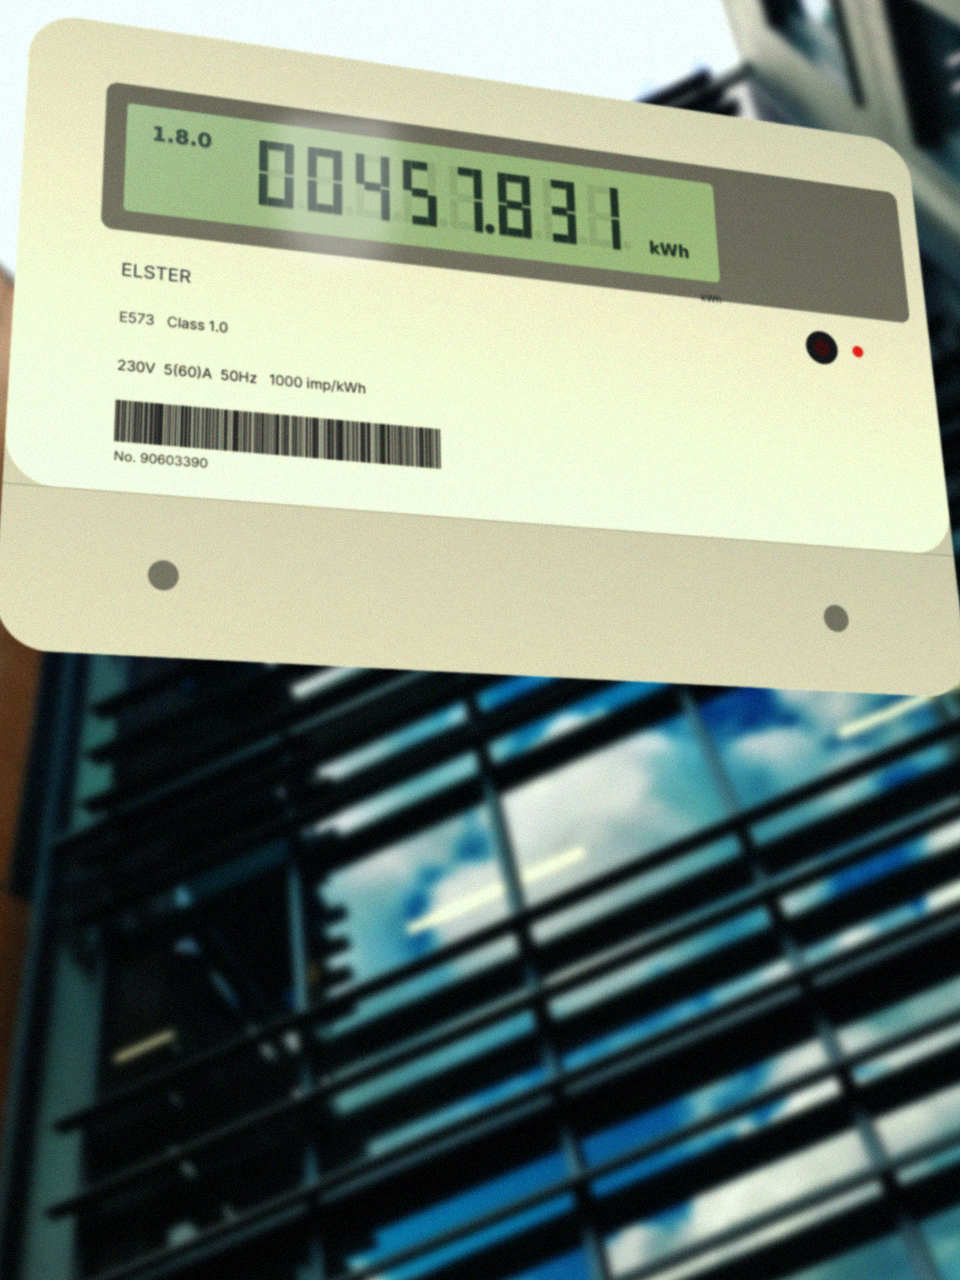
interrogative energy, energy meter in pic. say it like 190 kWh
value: 457.831 kWh
